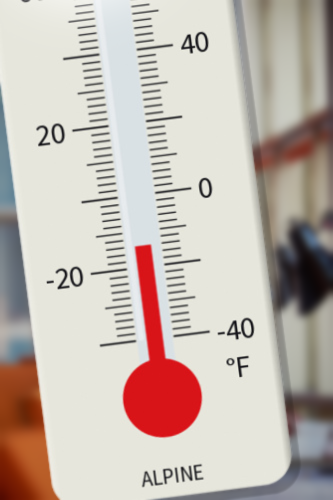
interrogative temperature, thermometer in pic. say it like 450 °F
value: -14 °F
